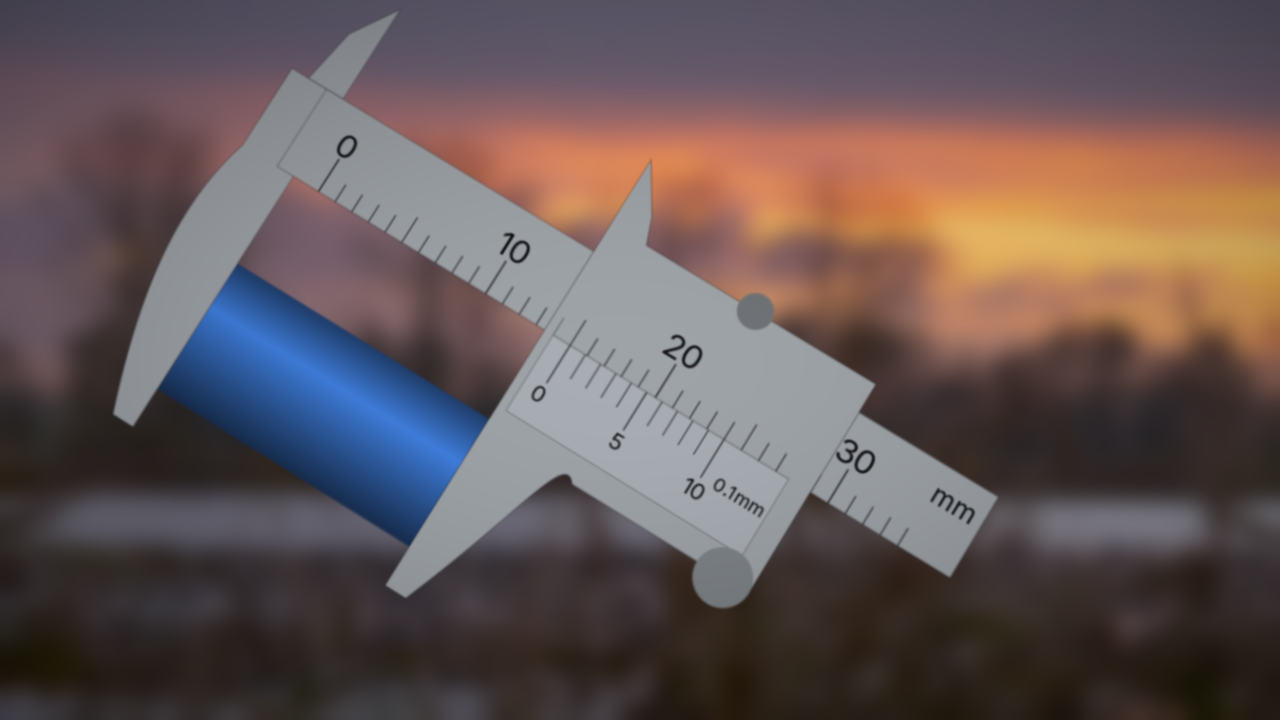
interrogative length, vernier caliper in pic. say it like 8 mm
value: 15.0 mm
